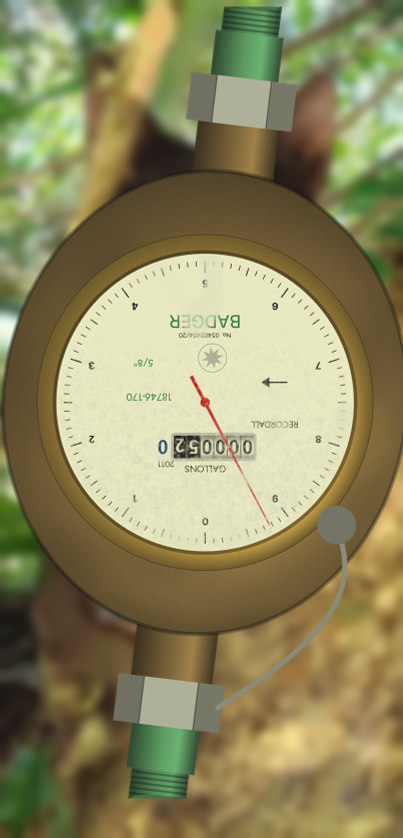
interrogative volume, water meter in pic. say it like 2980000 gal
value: 519.2 gal
